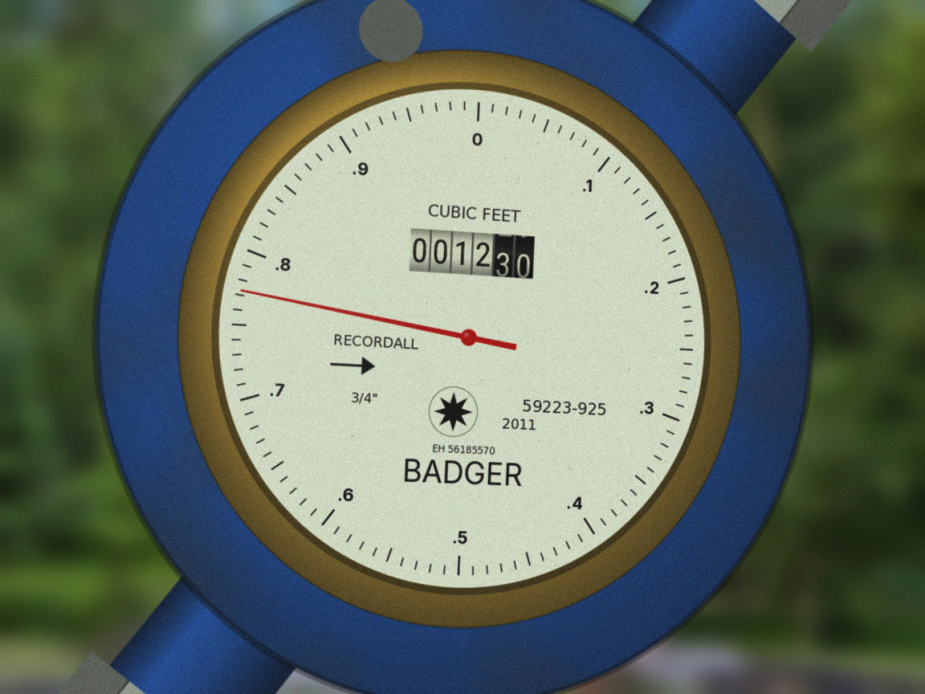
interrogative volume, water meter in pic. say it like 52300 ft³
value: 1229.77 ft³
